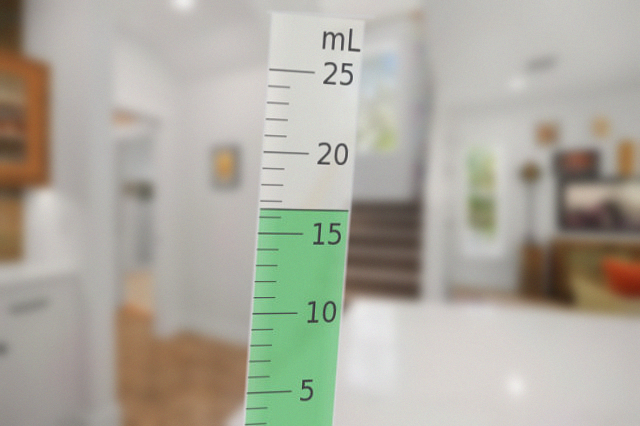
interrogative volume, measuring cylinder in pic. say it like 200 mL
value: 16.5 mL
